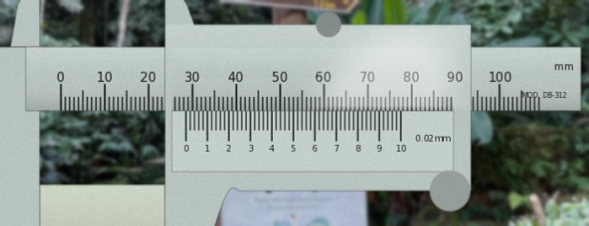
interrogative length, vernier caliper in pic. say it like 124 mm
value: 28.5 mm
